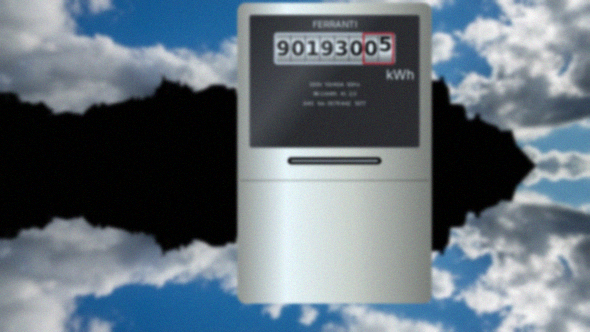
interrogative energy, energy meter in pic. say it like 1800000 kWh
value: 901930.05 kWh
